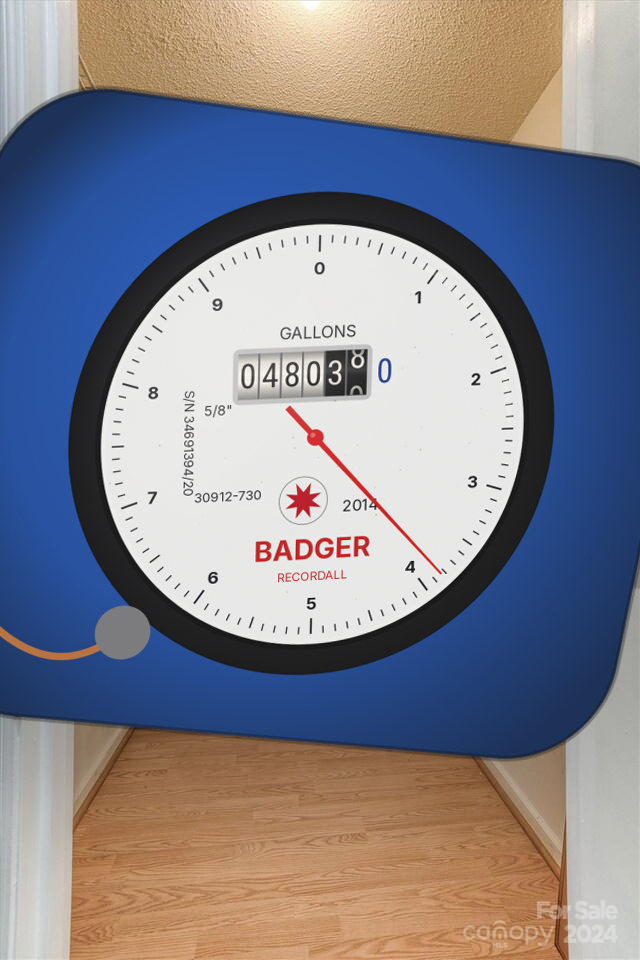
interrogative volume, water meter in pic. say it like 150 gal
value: 480383.8 gal
